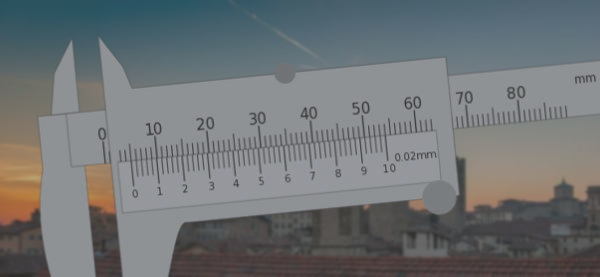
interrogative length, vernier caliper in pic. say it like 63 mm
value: 5.0 mm
